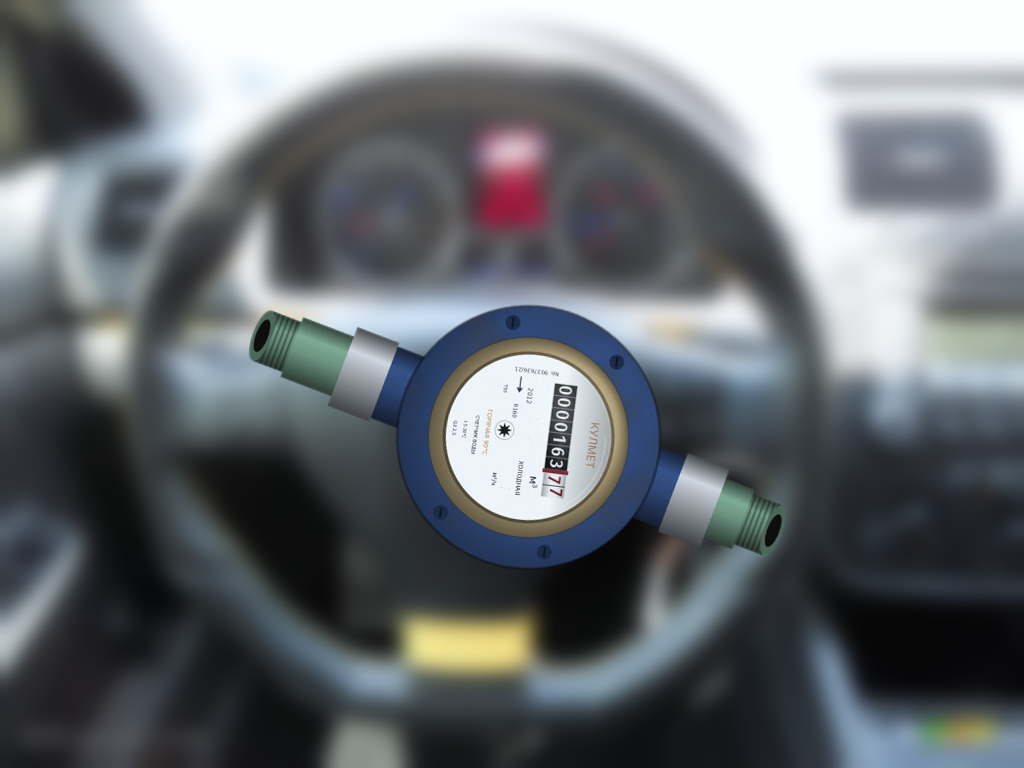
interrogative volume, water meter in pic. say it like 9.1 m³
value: 163.77 m³
